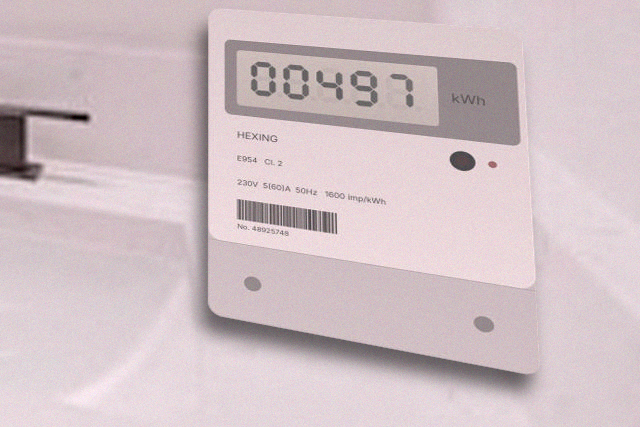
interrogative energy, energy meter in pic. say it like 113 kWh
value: 497 kWh
